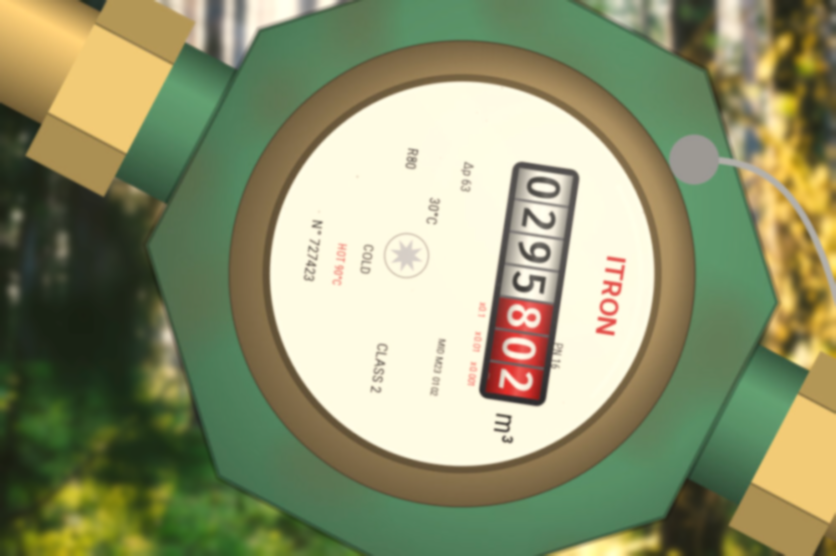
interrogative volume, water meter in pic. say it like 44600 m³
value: 295.802 m³
